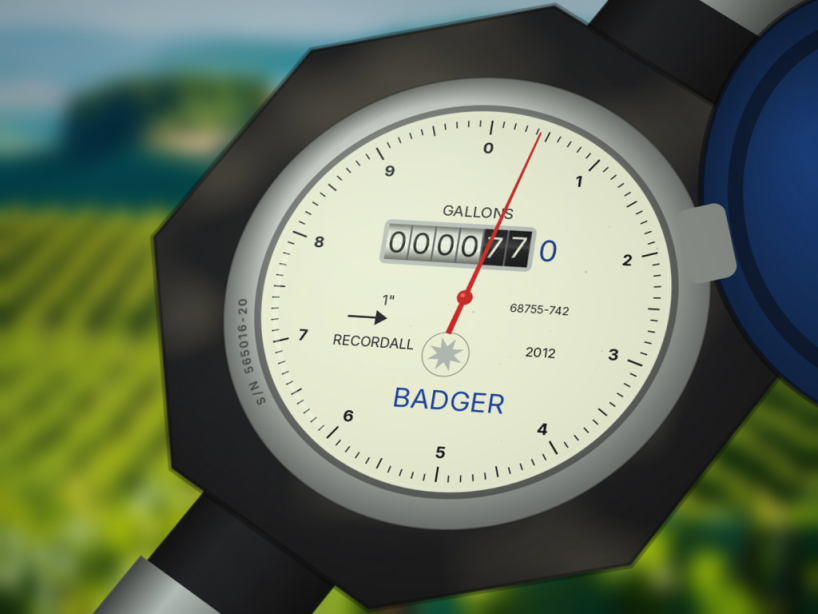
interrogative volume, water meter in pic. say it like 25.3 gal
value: 770.4 gal
